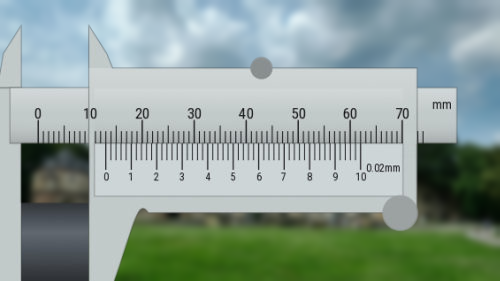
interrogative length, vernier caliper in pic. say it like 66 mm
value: 13.0 mm
